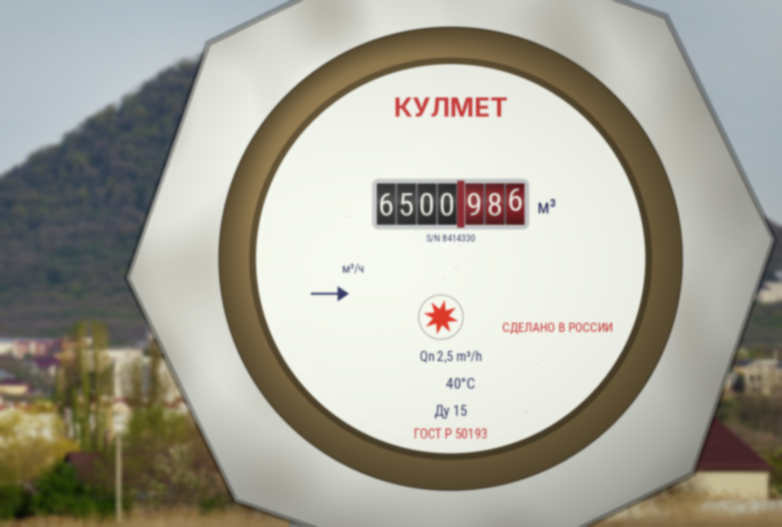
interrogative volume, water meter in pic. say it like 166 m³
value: 6500.986 m³
